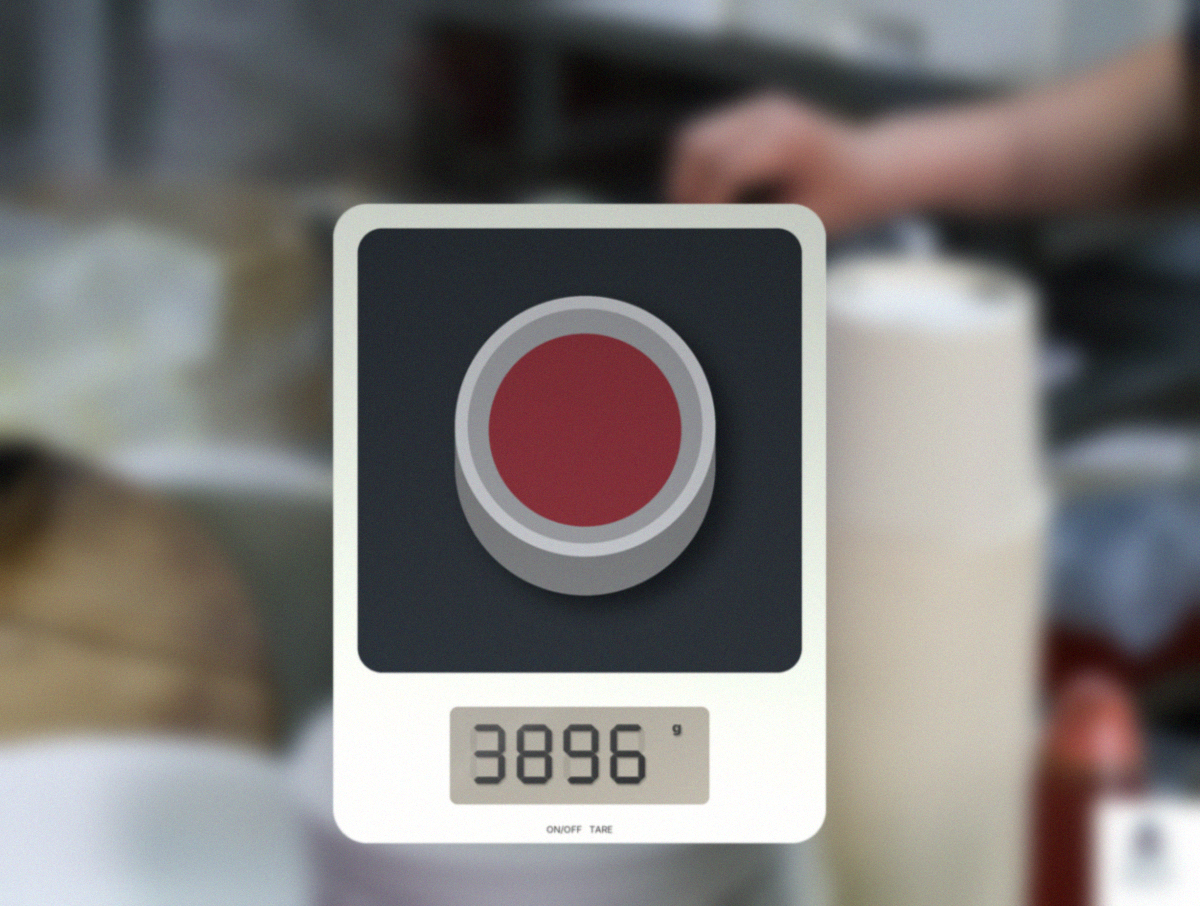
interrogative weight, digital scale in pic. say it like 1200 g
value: 3896 g
